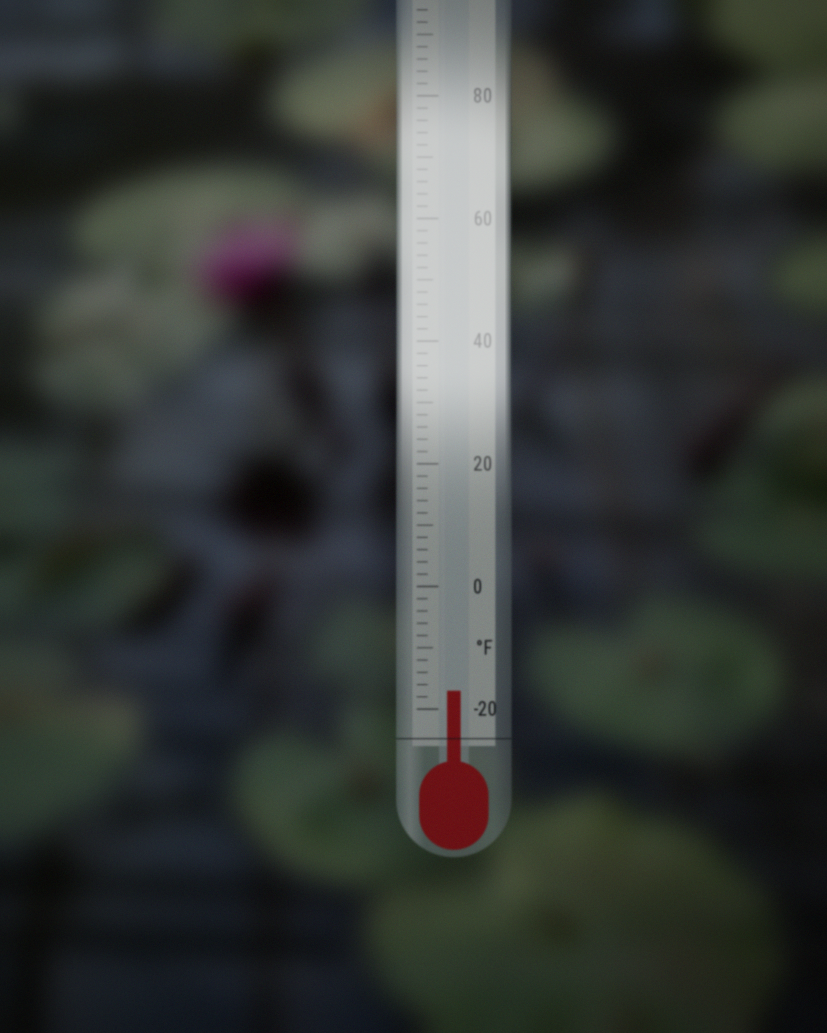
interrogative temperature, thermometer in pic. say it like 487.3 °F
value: -17 °F
